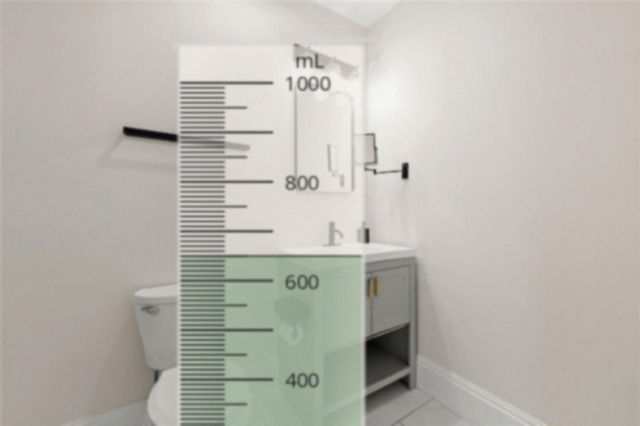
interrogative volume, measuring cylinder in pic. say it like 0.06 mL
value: 650 mL
